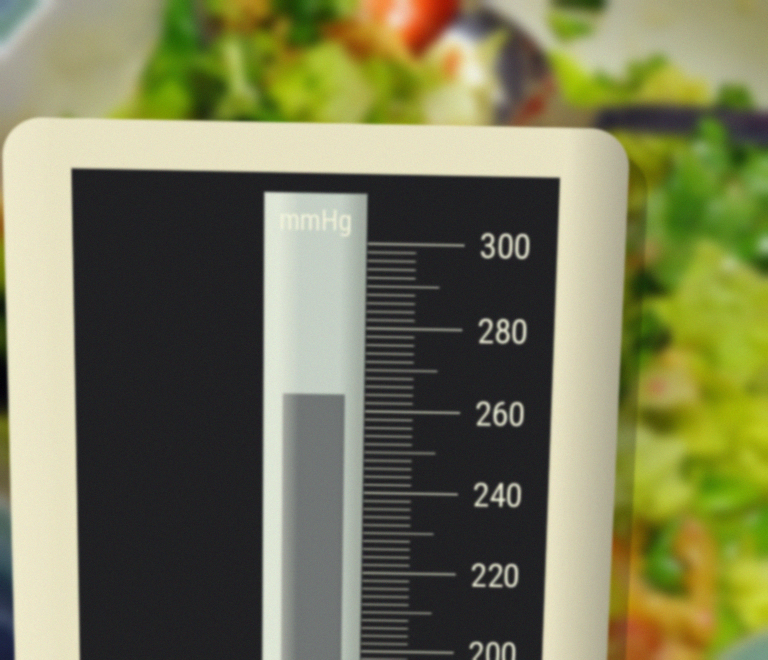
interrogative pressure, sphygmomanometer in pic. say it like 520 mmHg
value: 264 mmHg
